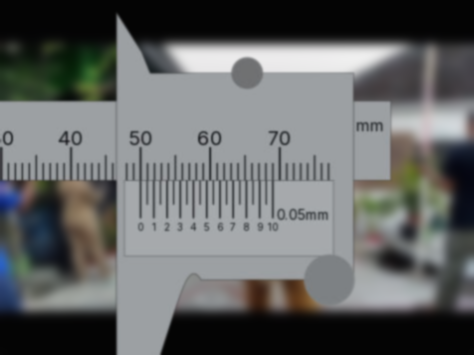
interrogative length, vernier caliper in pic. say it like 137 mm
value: 50.0 mm
